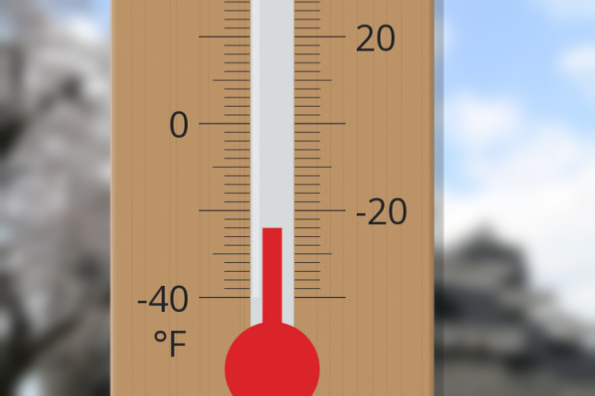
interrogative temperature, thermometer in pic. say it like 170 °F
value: -24 °F
